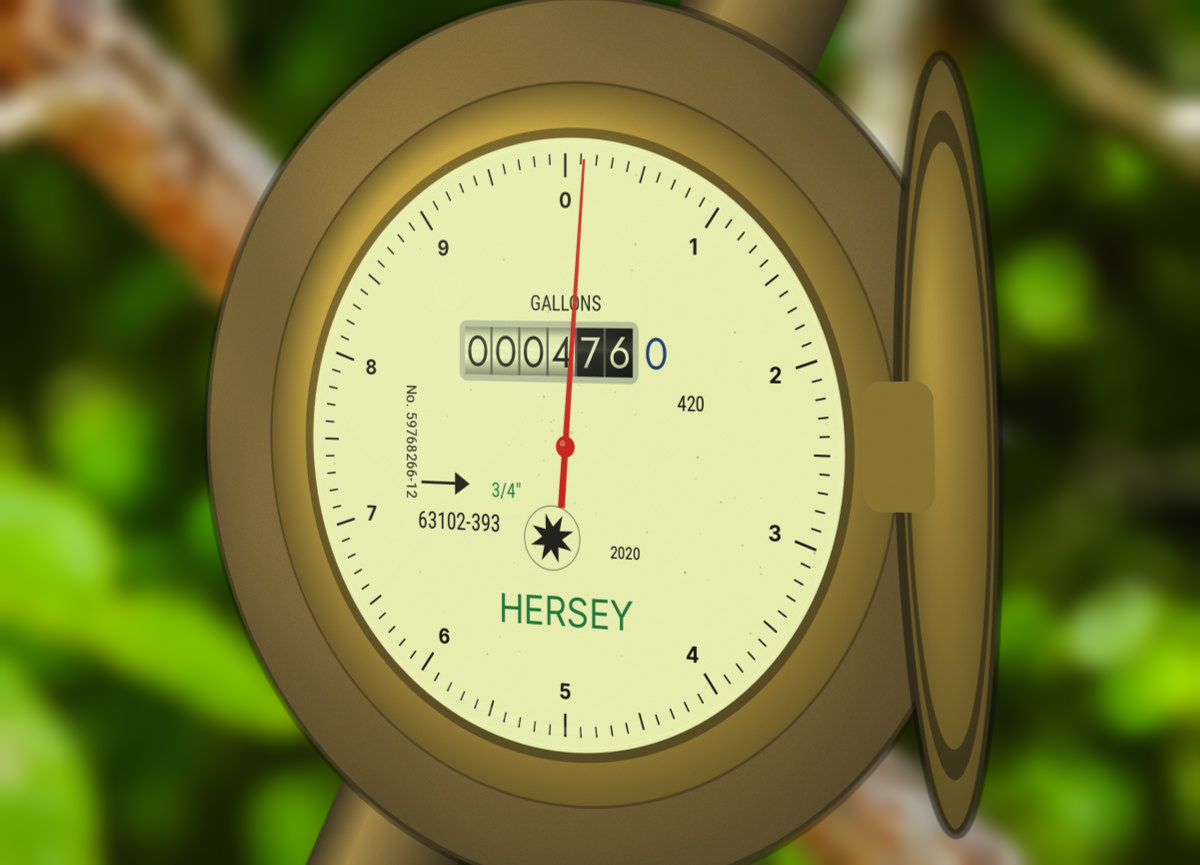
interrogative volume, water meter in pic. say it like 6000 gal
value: 4760.1 gal
